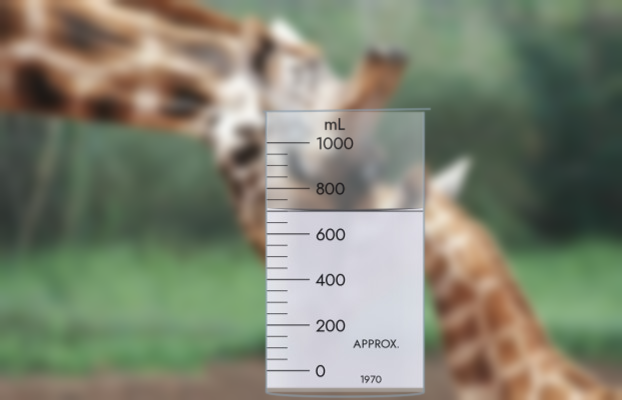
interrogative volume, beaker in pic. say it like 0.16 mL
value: 700 mL
